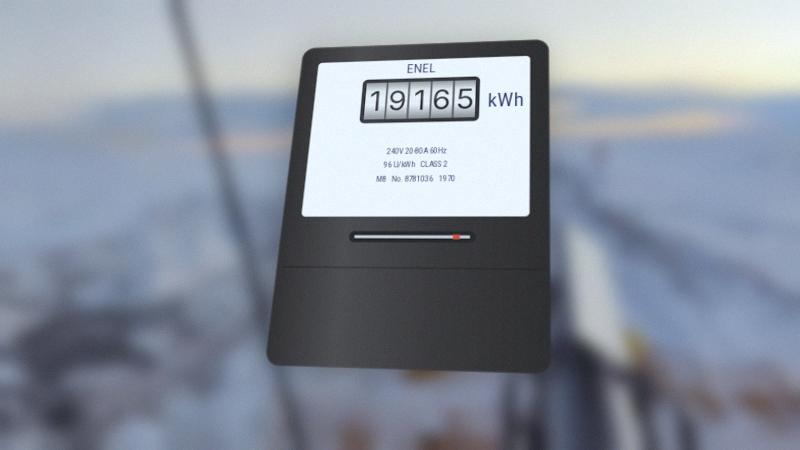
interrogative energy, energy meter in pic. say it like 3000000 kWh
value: 19165 kWh
